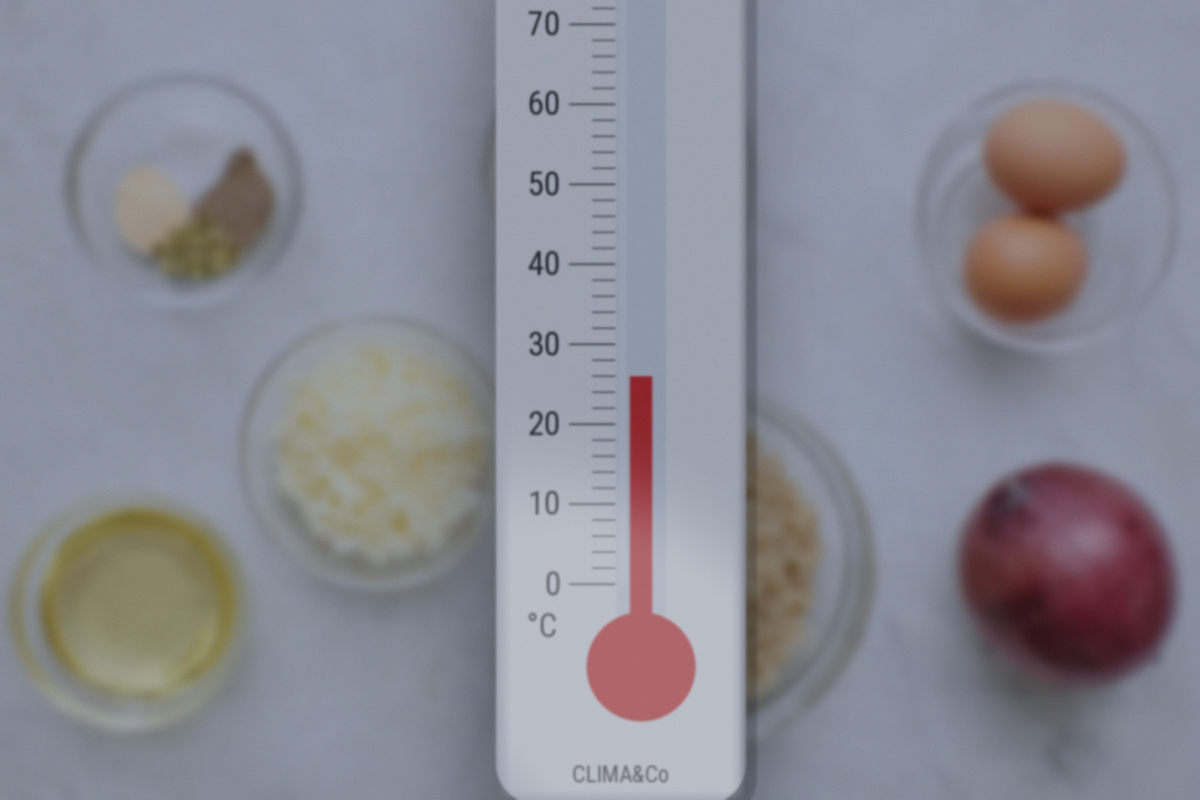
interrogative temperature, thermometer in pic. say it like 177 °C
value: 26 °C
